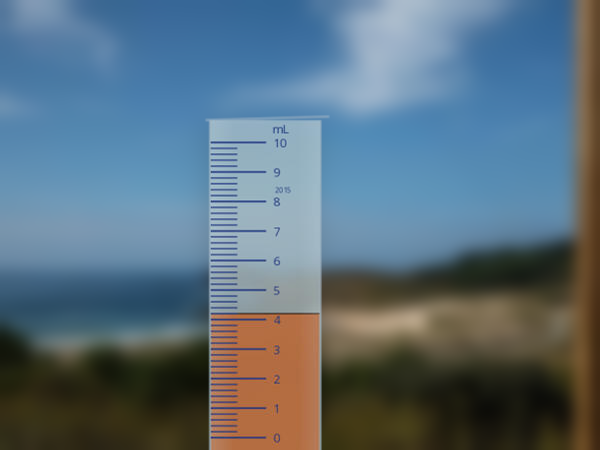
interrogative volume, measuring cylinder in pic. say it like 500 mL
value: 4.2 mL
